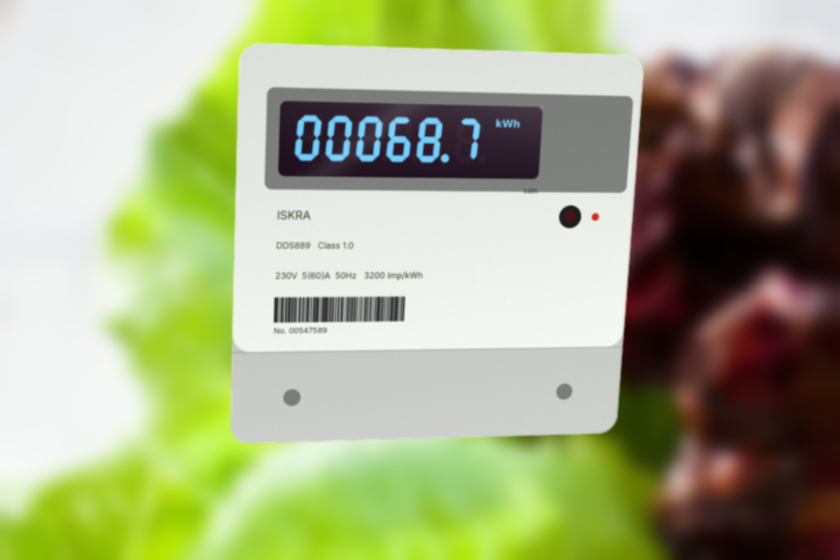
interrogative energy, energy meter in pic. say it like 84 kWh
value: 68.7 kWh
